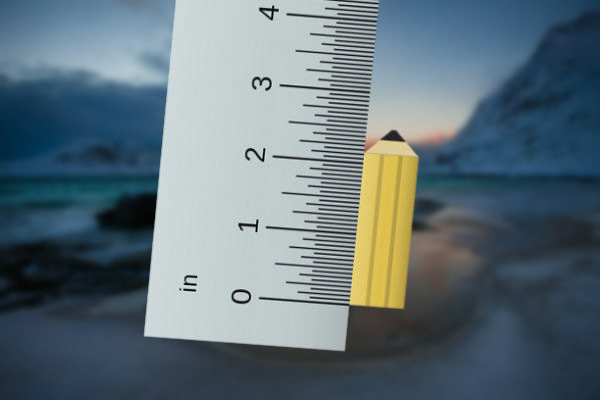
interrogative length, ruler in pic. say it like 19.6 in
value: 2.5 in
